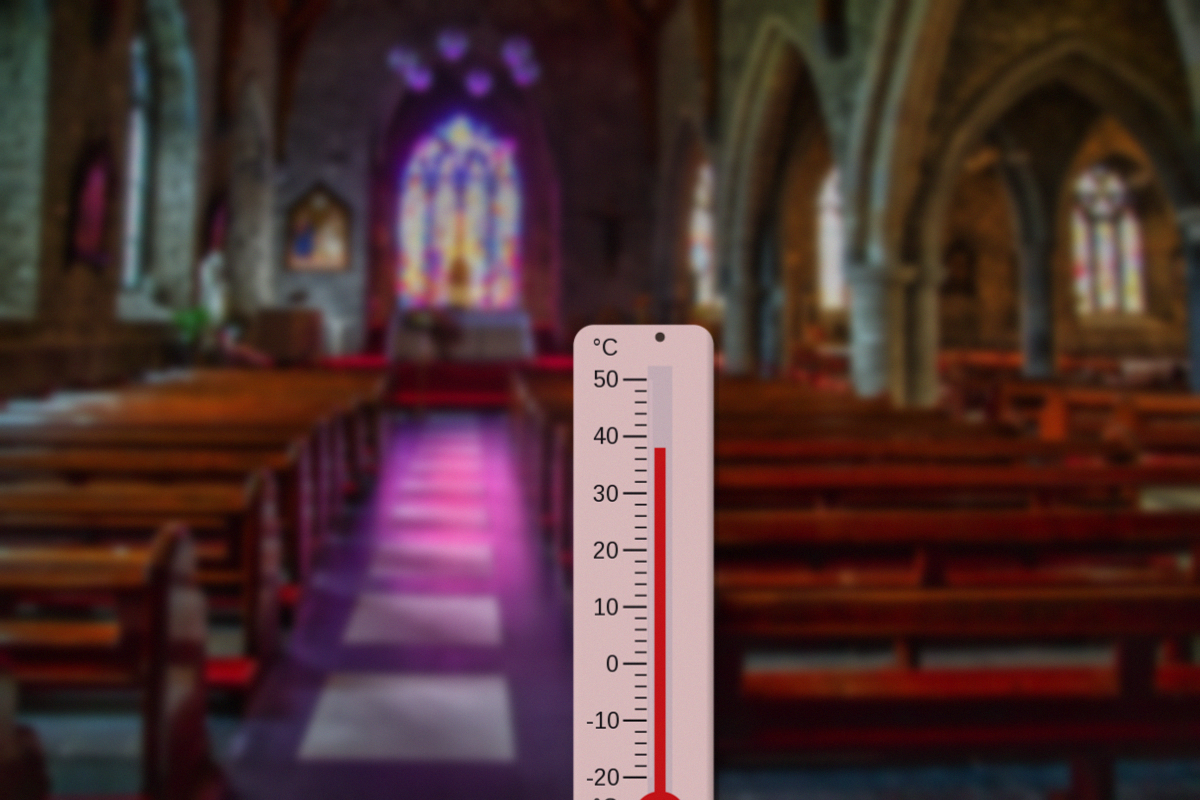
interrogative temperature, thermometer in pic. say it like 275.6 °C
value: 38 °C
